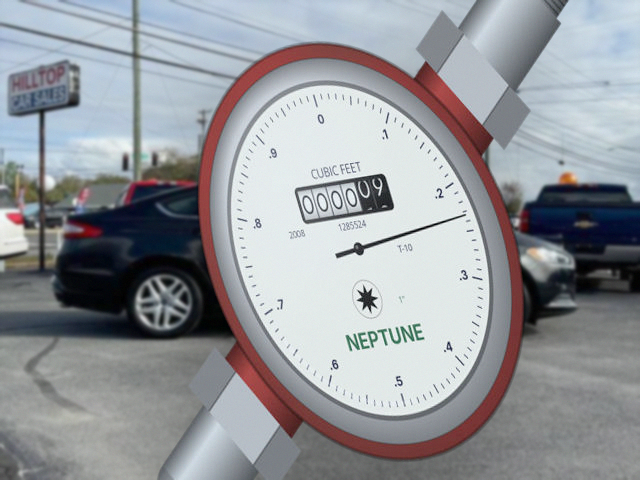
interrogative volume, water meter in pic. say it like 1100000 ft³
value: 9.23 ft³
